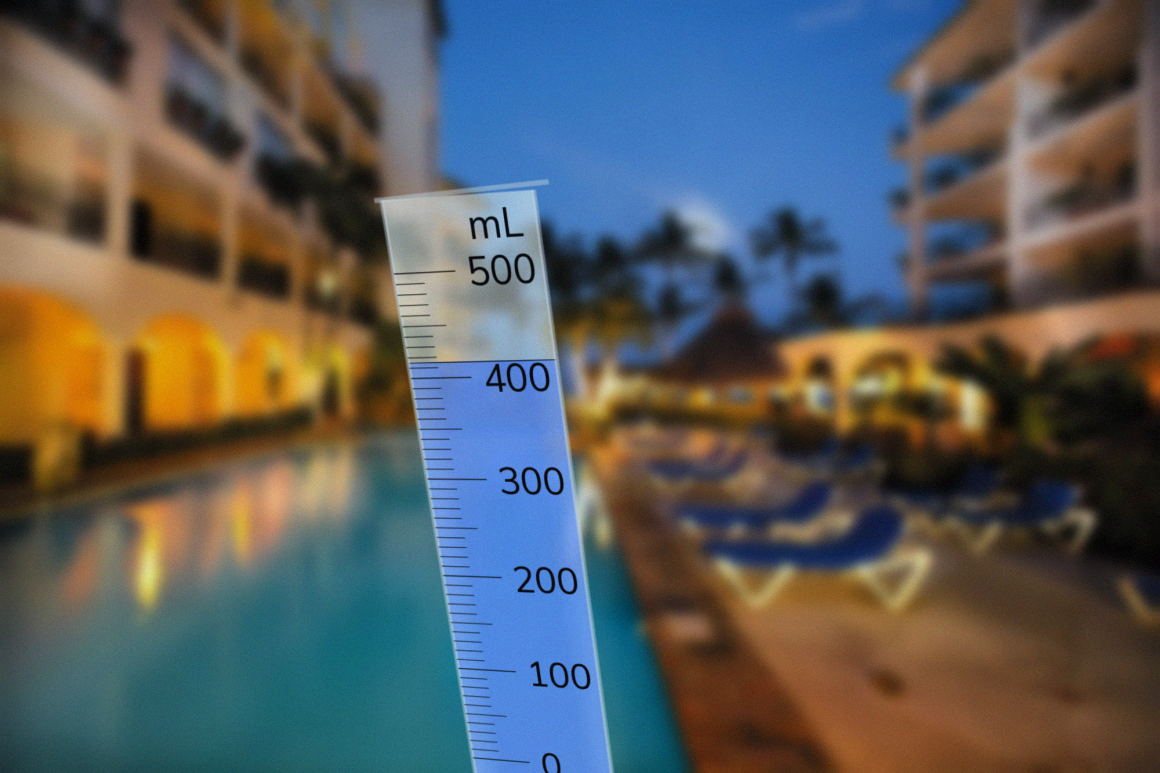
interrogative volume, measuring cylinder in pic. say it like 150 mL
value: 415 mL
